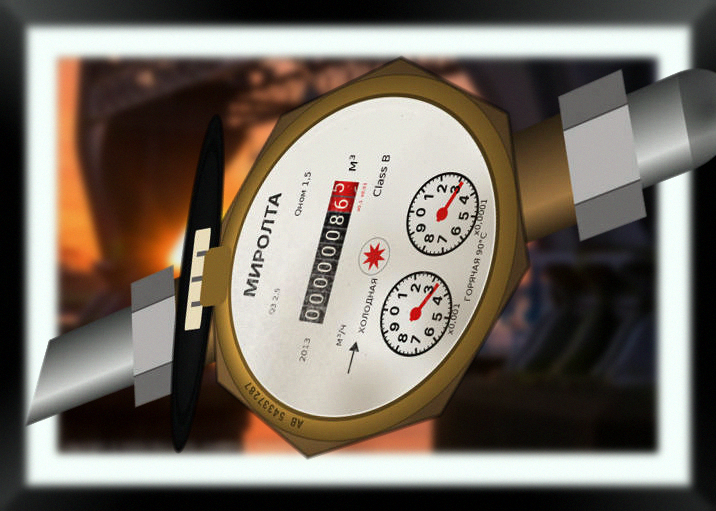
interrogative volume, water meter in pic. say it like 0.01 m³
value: 8.6533 m³
